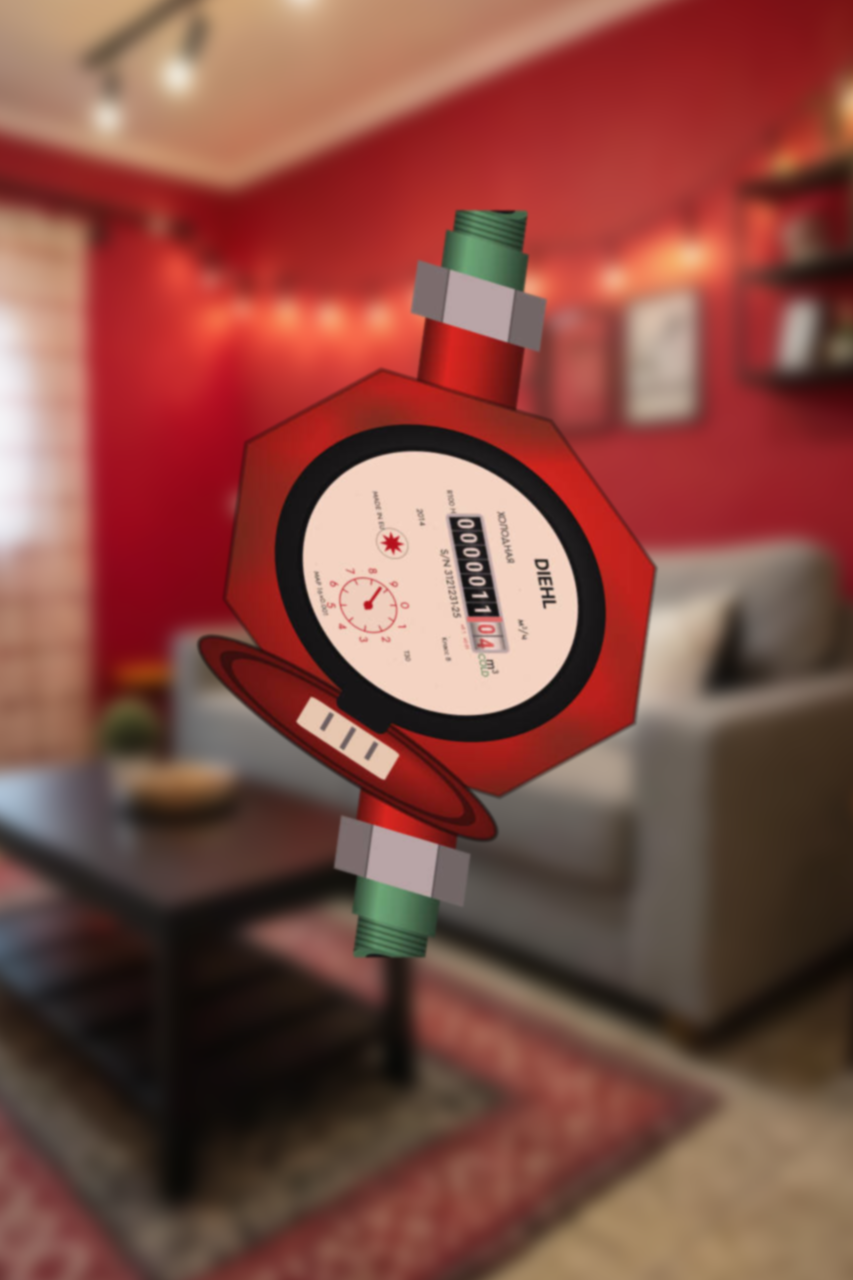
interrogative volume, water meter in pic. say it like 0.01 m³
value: 11.038 m³
